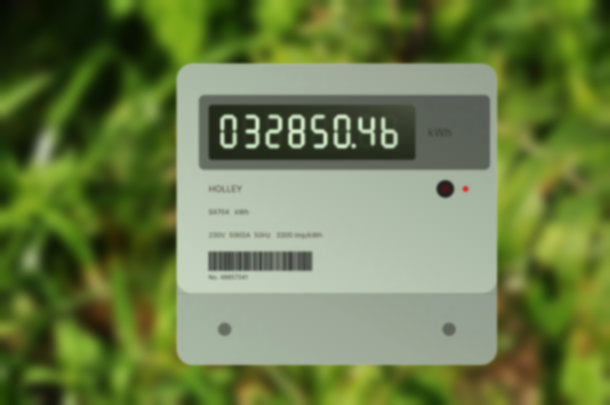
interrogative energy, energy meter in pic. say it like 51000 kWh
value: 32850.46 kWh
